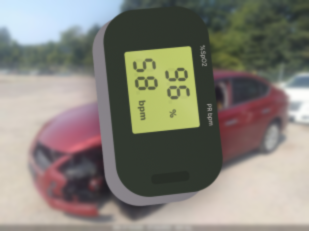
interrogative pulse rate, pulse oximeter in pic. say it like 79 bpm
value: 58 bpm
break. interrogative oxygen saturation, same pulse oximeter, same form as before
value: 96 %
